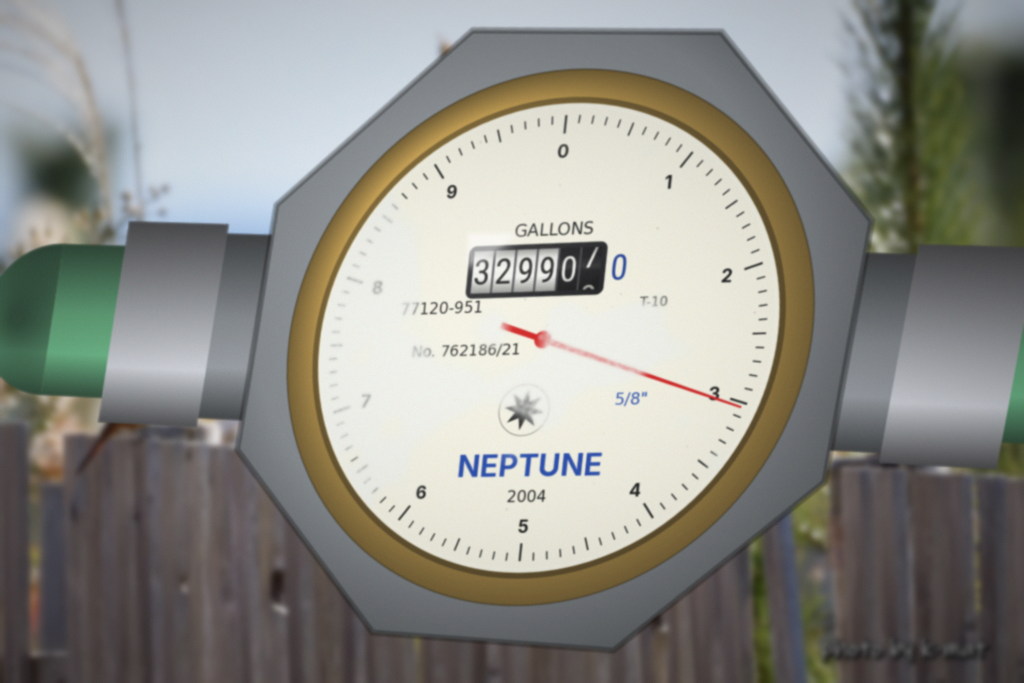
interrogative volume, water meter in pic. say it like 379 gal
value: 3299073.0 gal
